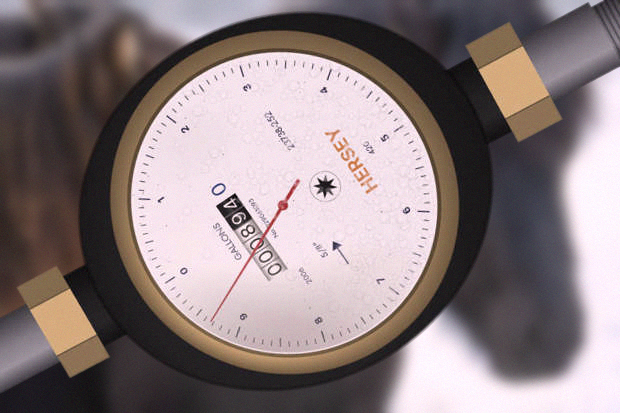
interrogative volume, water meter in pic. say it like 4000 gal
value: 8939.3 gal
